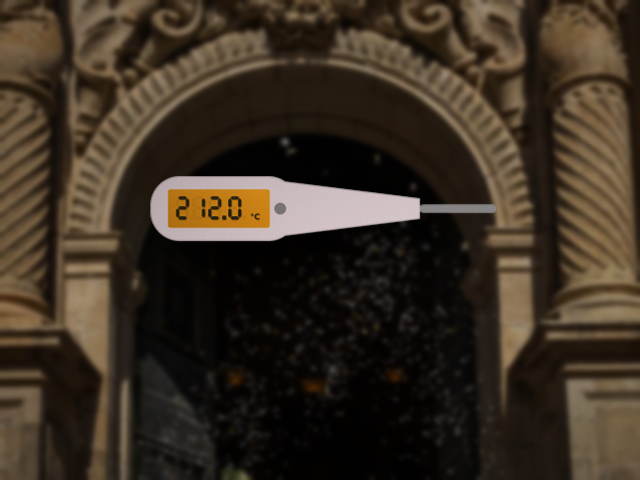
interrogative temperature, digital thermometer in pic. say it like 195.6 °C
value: 212.0 °C
